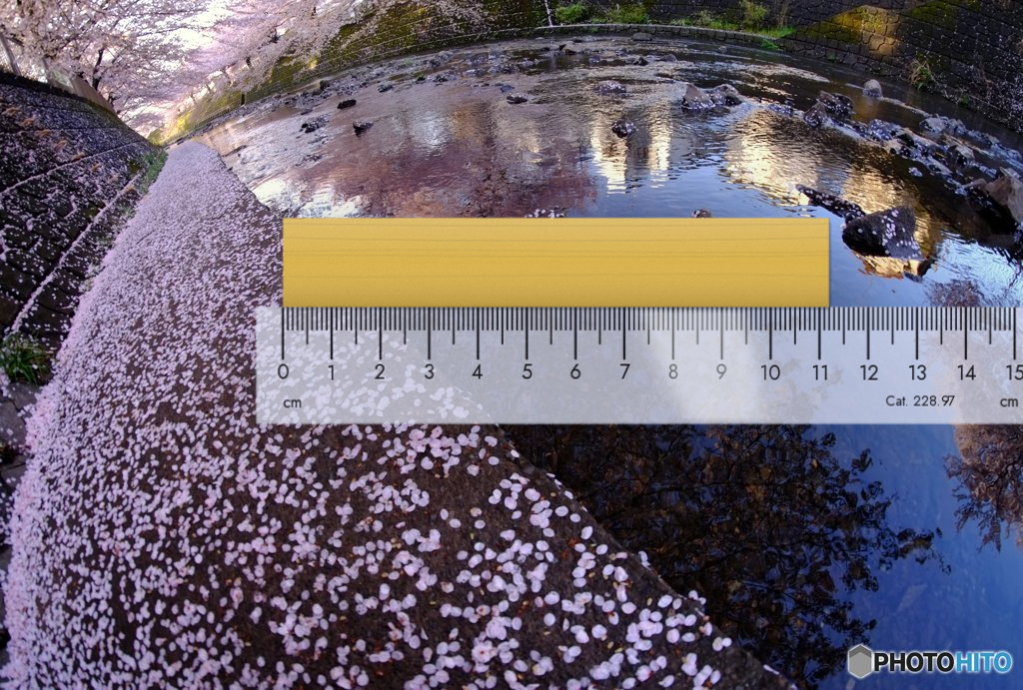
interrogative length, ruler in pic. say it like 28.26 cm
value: 11.2 cm
